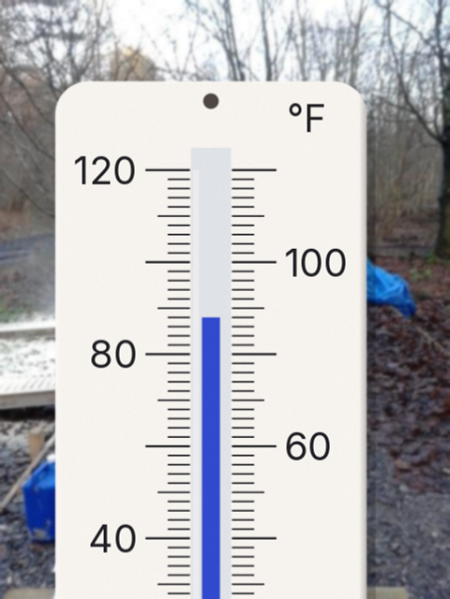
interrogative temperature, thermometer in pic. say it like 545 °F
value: 88 °F
